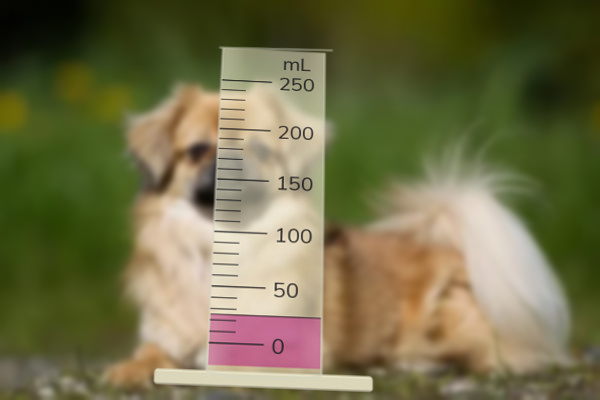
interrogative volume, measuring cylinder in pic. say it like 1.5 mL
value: 25 mL
